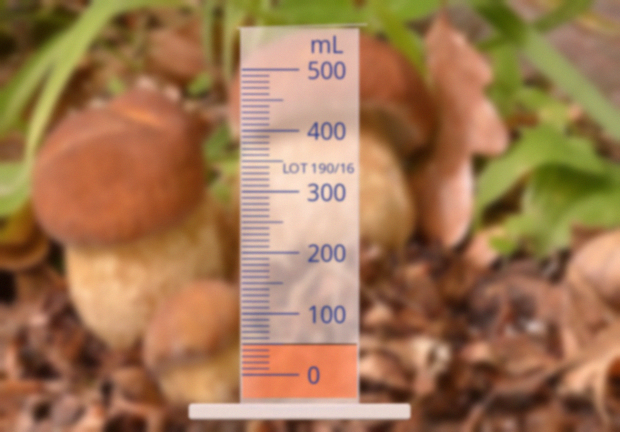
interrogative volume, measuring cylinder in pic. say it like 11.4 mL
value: 50 mL
